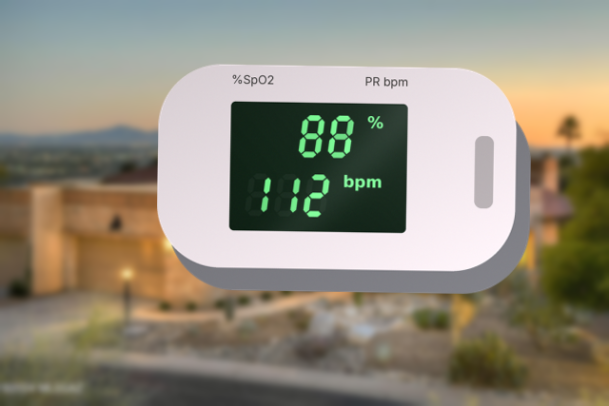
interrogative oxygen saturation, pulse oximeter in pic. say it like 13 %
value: 88 %
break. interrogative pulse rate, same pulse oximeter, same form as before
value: 112 bpm
